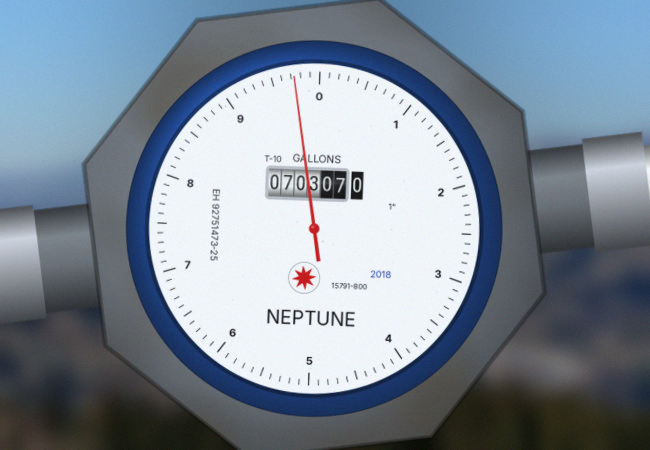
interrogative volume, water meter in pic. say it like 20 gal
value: 703069.7 gal
